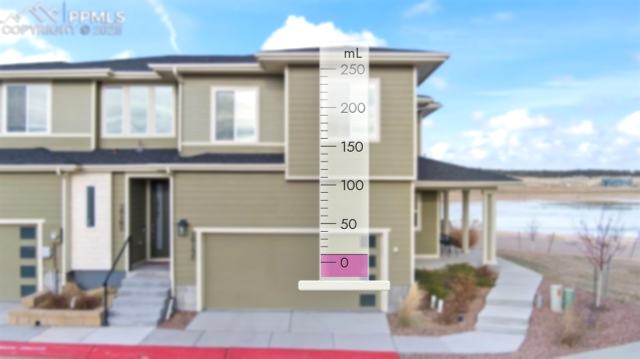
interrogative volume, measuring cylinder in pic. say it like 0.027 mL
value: 10 mL
